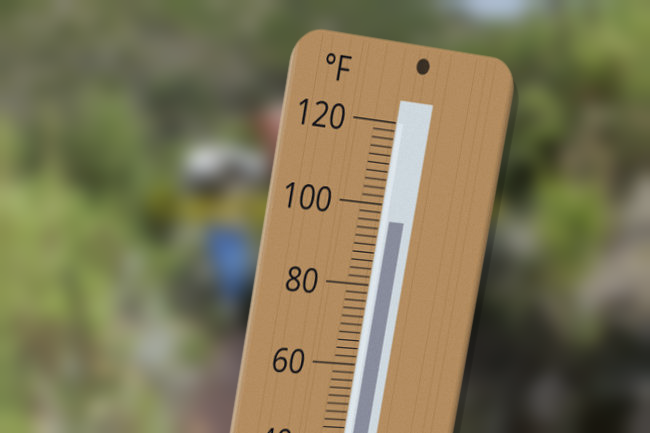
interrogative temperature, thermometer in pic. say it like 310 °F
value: 96 °F
